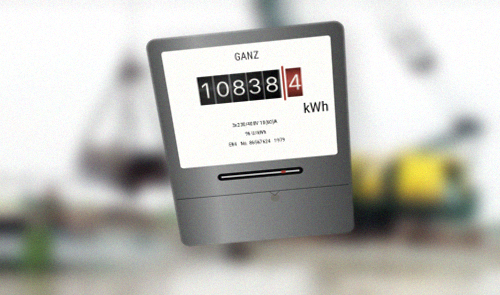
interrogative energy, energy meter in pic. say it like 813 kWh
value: 10838.4 kWh
